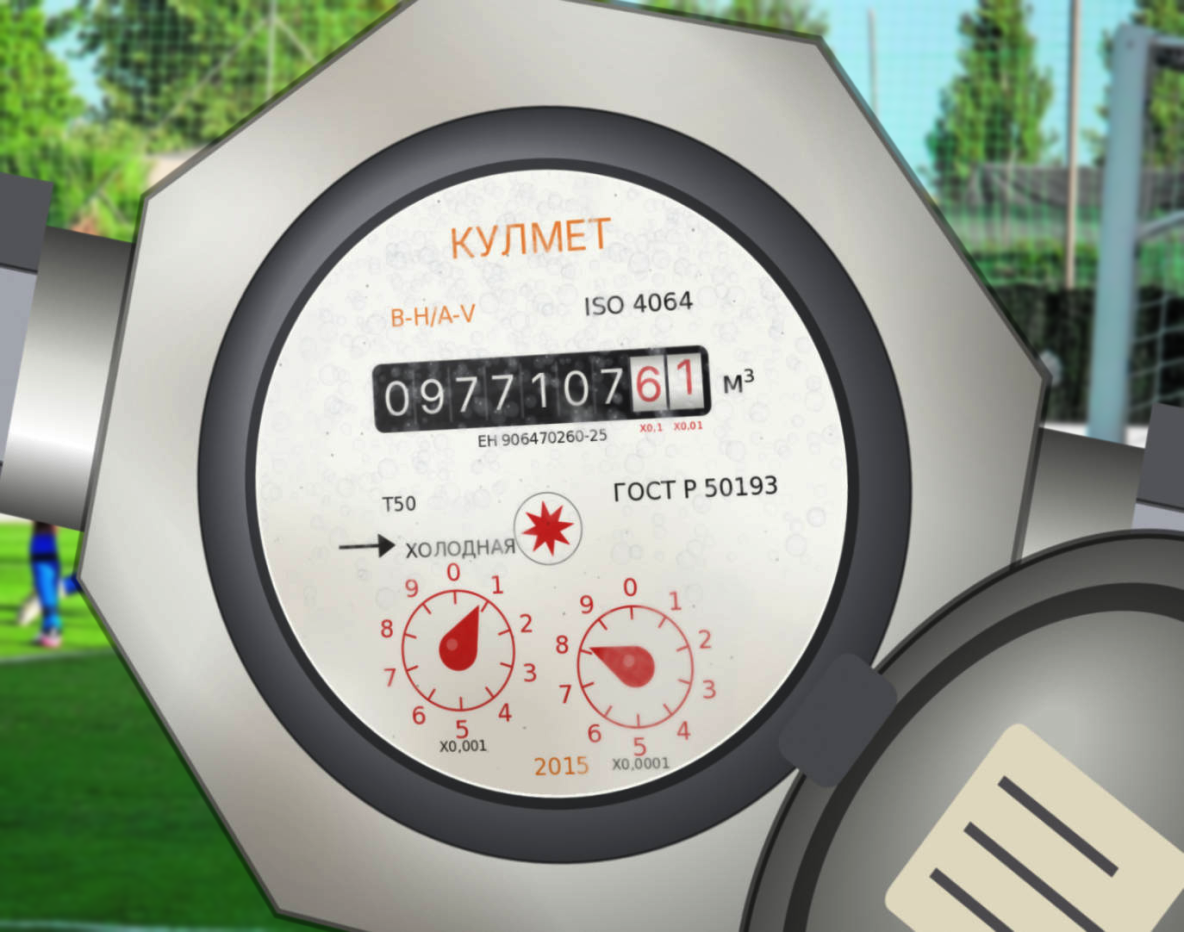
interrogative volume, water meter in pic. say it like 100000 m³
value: 977107.6108 m³
